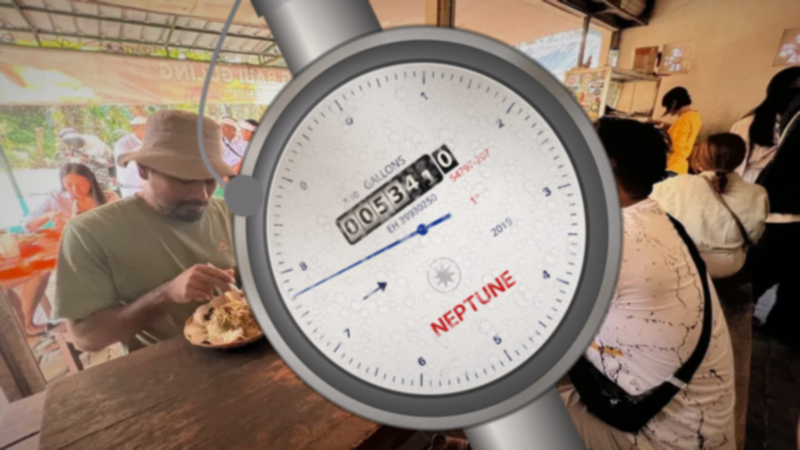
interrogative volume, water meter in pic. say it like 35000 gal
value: 53407.7 gal
